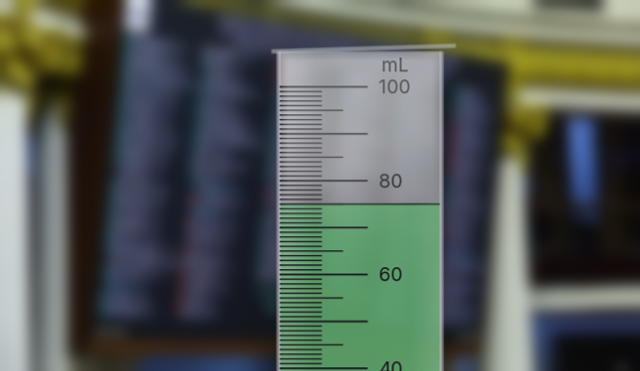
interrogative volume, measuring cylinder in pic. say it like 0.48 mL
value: 75 mL
